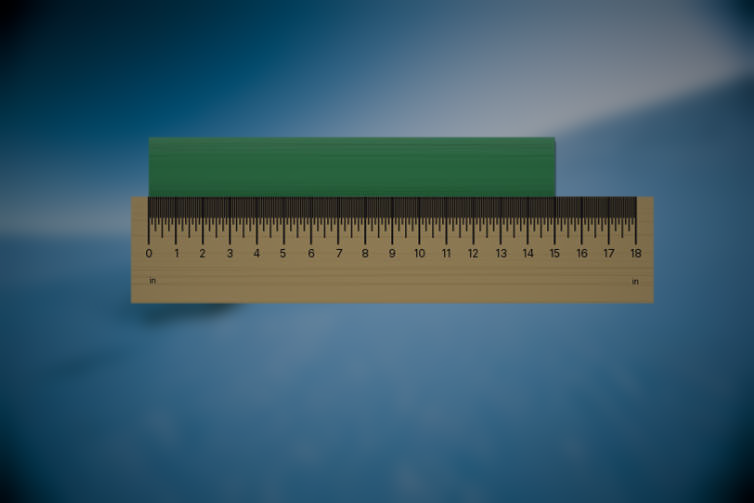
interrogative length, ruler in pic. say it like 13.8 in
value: 15 in
